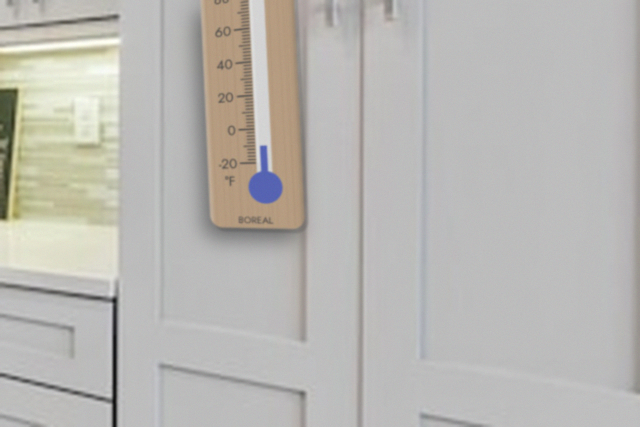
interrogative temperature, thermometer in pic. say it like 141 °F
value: -10 °F
